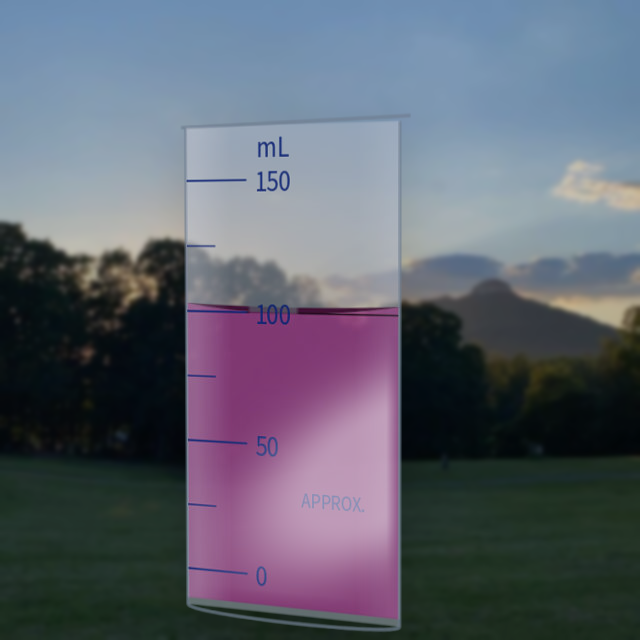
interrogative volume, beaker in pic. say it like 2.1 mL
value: 100 mL
